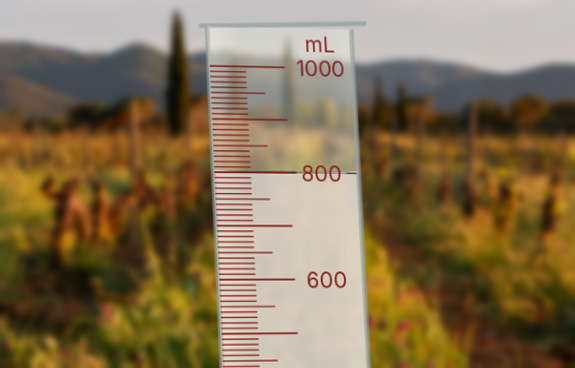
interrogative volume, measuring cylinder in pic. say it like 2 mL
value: 800 mL
